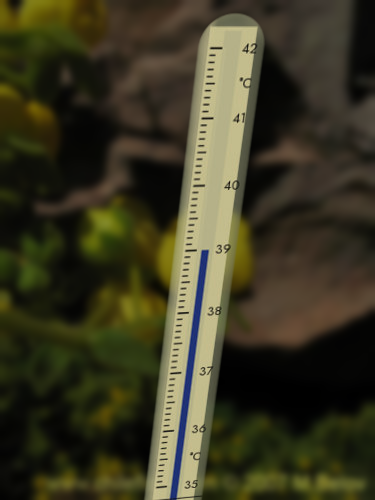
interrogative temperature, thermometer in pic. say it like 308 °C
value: 39 °C
